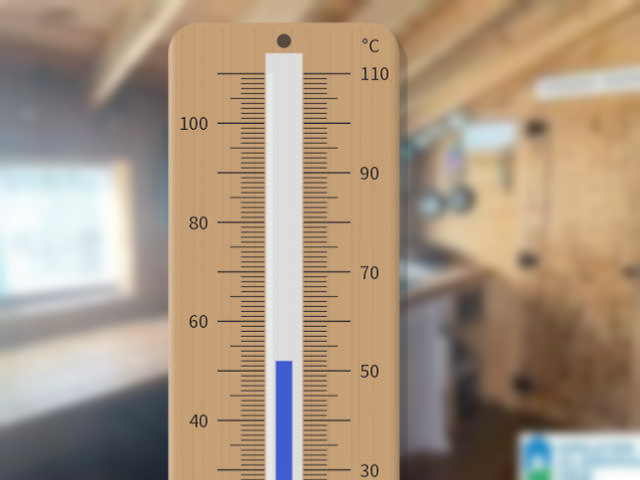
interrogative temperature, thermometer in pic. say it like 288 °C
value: 52 °C
